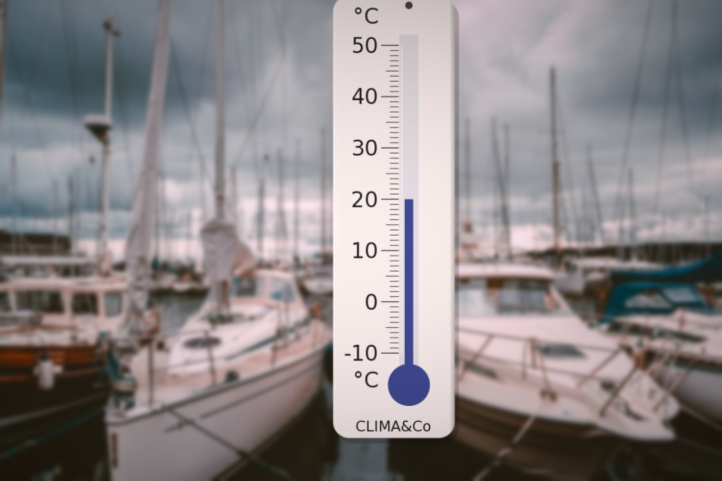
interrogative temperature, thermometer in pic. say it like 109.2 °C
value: 20 °C
